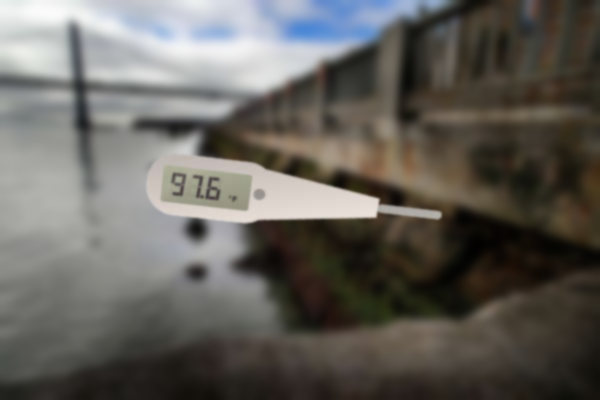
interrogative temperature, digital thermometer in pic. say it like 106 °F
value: 97.6 °F
